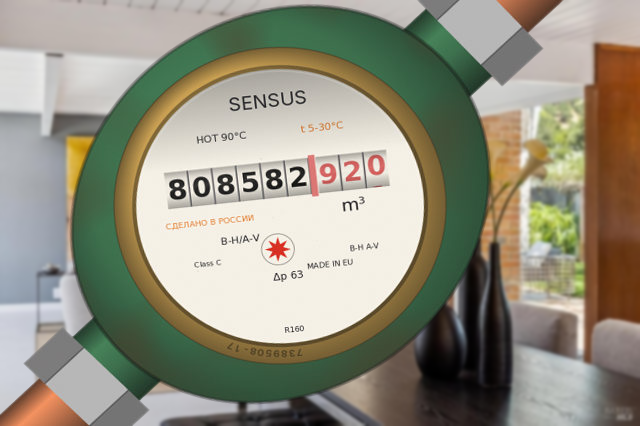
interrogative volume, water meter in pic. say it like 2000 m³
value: 808582.920 m³
